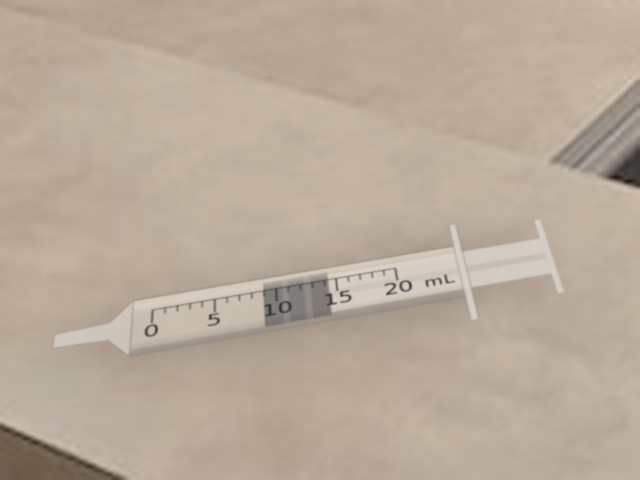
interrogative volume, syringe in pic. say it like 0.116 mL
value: 9 mL
